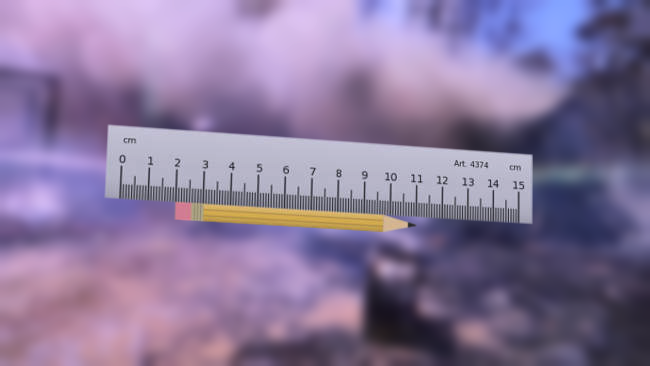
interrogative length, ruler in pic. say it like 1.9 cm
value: 9 cm
